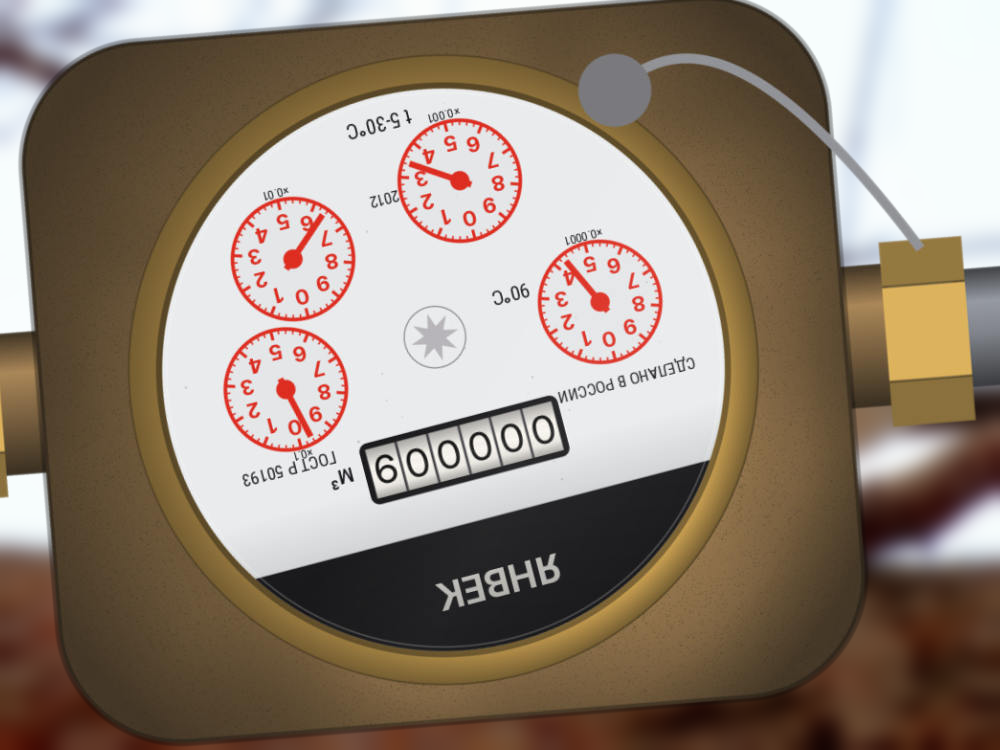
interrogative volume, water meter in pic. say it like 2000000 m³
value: 8.9634 m³
